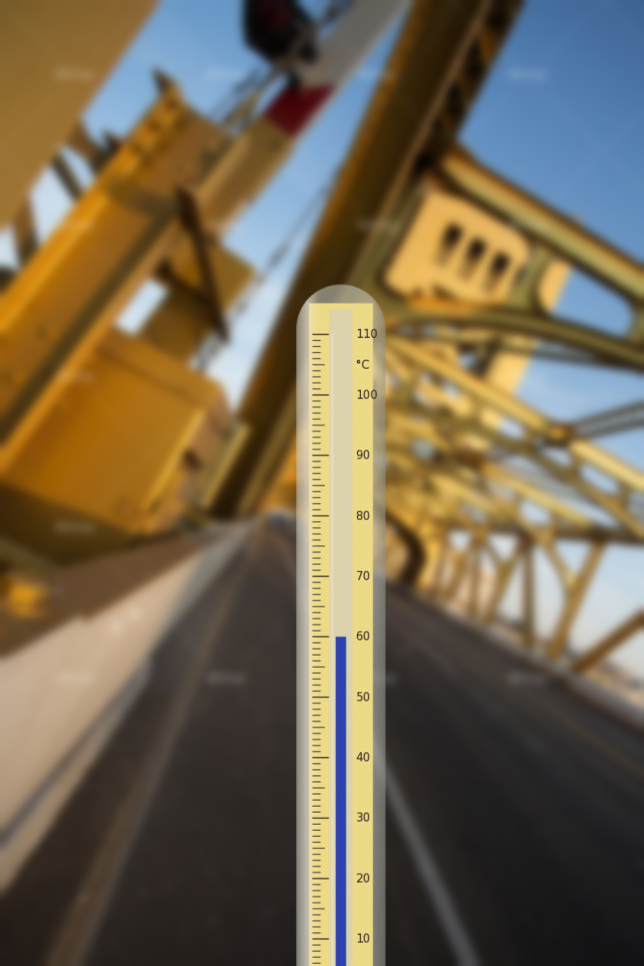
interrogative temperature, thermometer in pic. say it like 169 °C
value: 60 °C
